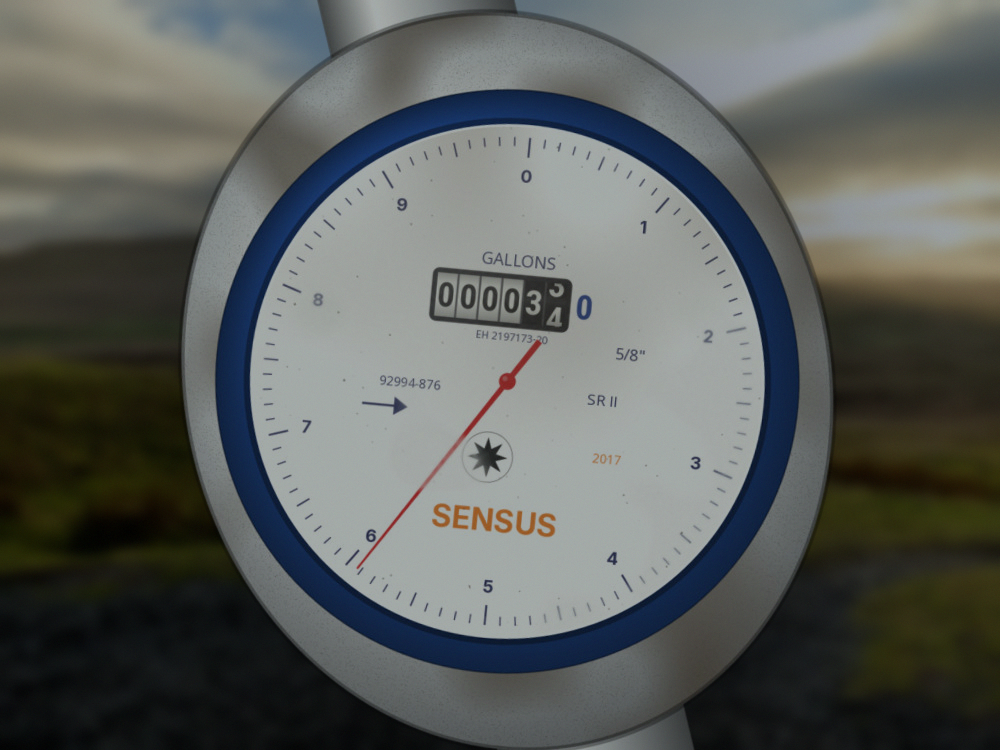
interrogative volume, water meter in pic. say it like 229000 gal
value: 335.9 gal
